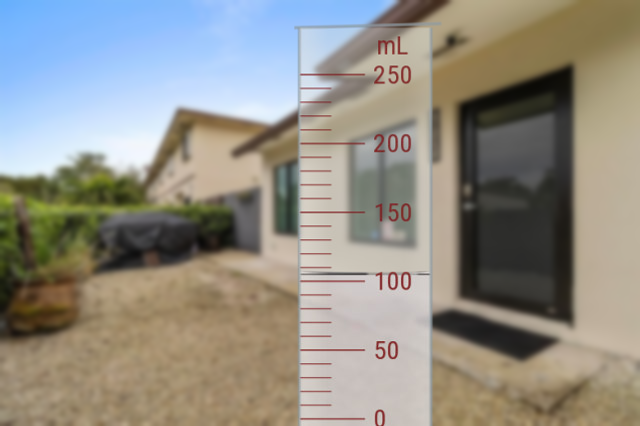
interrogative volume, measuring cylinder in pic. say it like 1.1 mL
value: 105 mL
